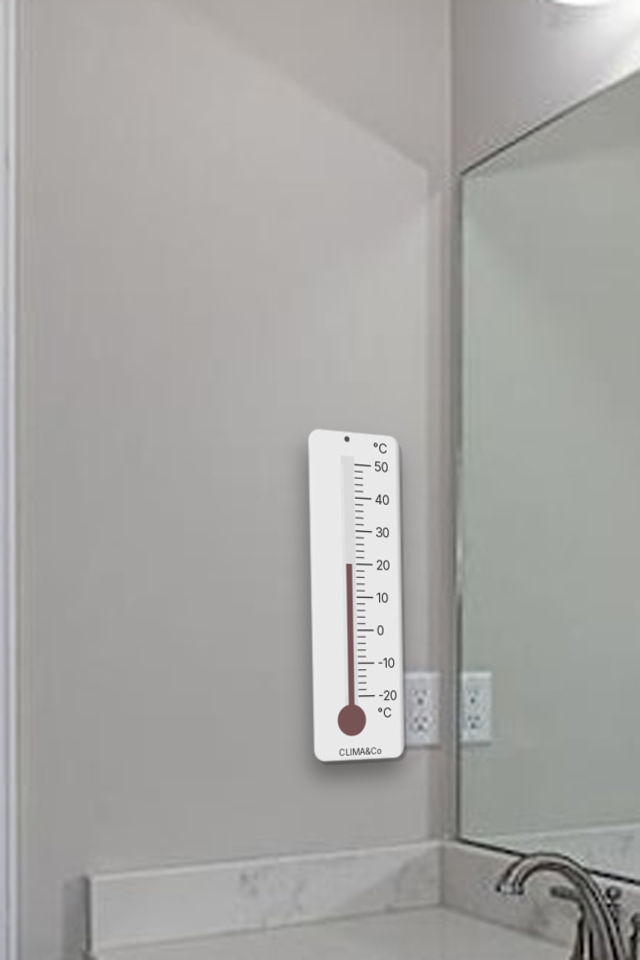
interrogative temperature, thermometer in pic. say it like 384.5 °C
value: 20 °C
